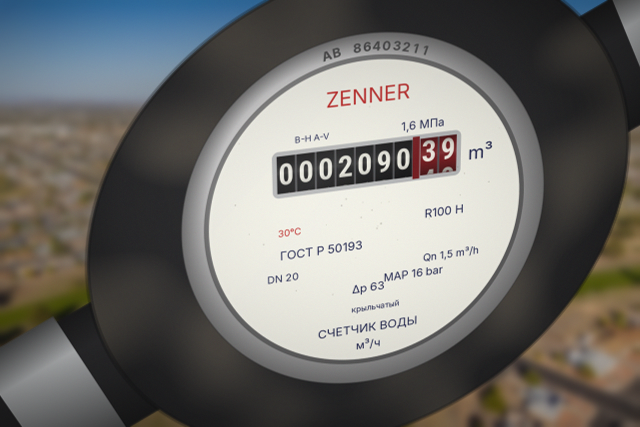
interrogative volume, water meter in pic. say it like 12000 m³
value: 2090.39 m³
